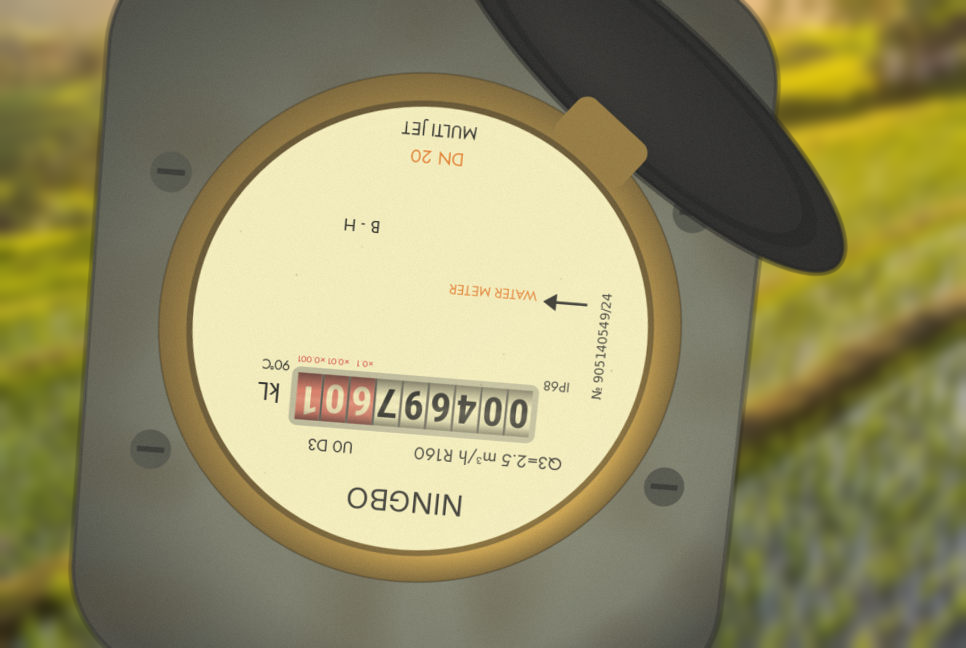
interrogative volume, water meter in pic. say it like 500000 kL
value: 4697.601 kL
